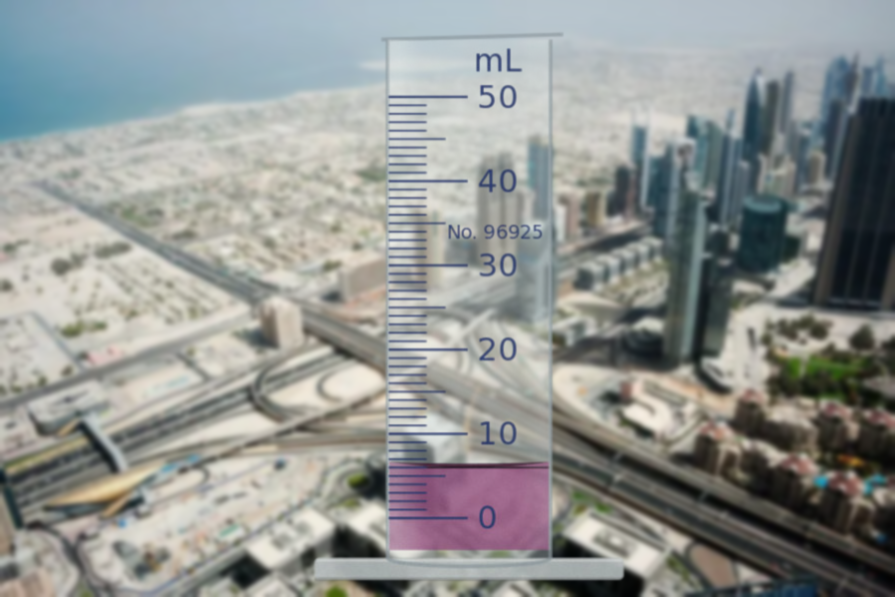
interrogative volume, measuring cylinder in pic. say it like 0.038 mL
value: 6 mL
